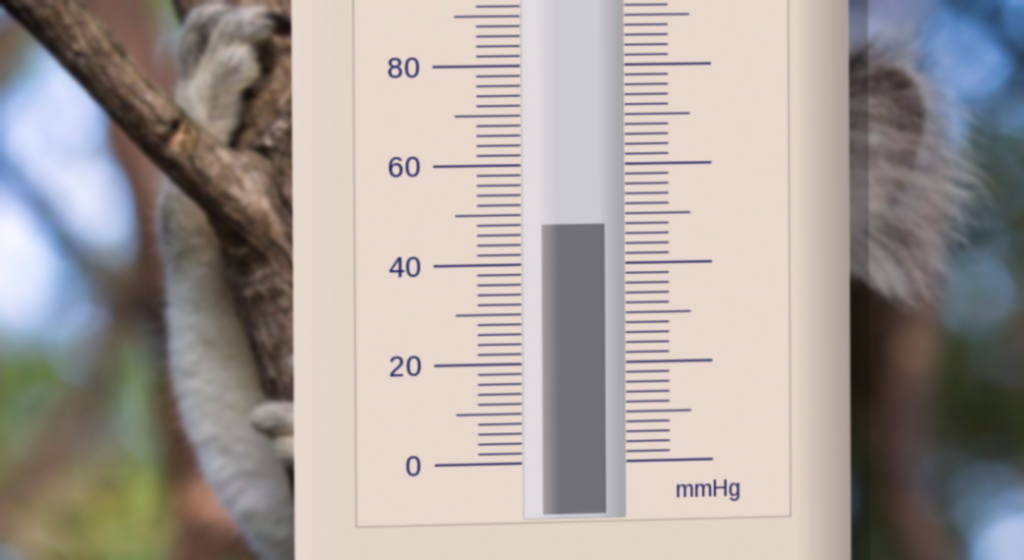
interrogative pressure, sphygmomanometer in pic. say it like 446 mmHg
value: 48 mmHg
